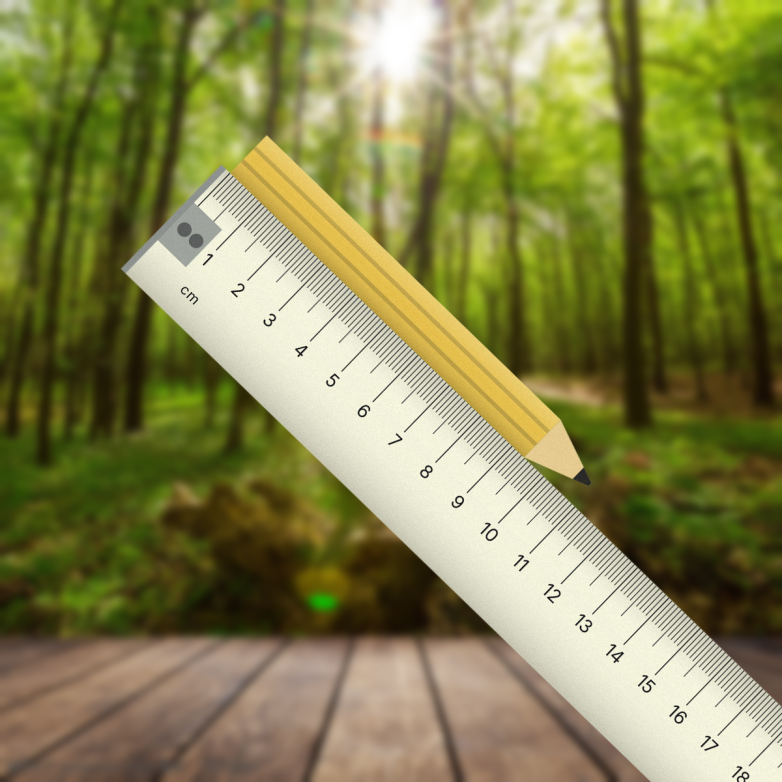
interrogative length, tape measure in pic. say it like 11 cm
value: 10.9 cm
